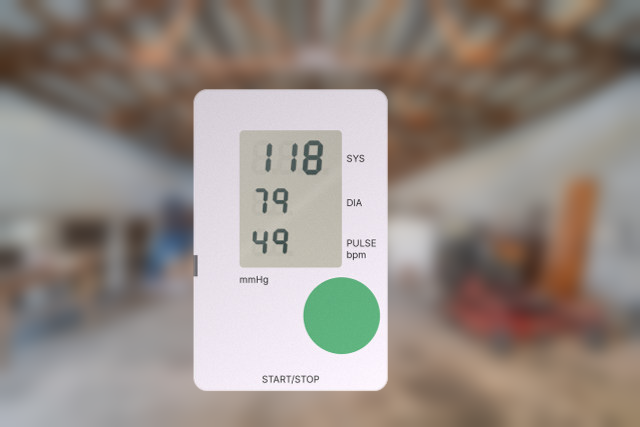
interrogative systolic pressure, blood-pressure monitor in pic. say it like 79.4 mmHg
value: 118 mmHg
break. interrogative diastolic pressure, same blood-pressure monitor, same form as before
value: 79 mmHg
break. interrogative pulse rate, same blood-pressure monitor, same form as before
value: 49 bpm
